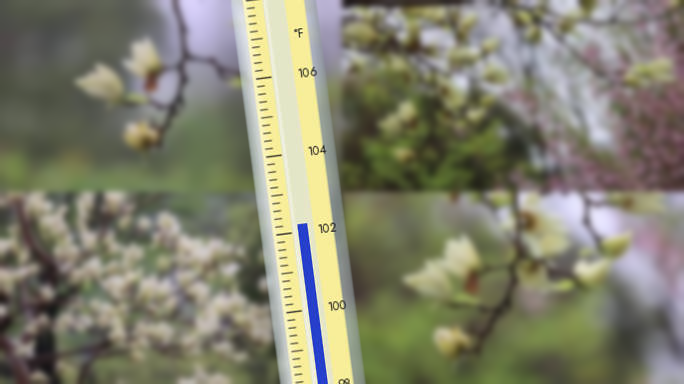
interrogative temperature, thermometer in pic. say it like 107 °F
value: 102.2 °F
